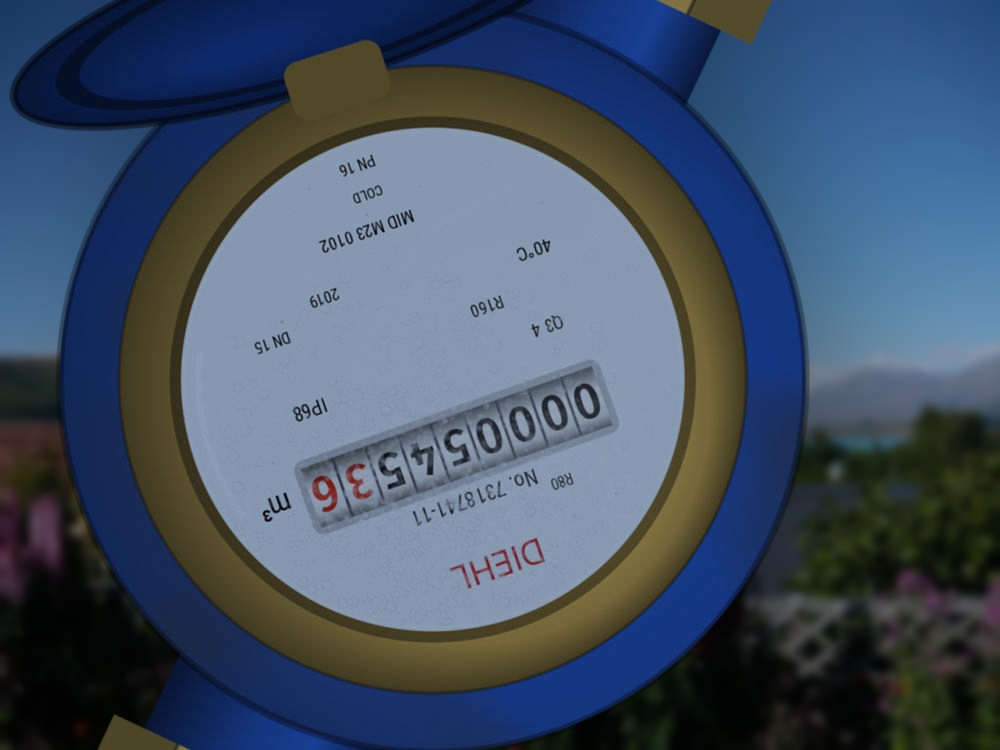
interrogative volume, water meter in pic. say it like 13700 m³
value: 545.36 m³
